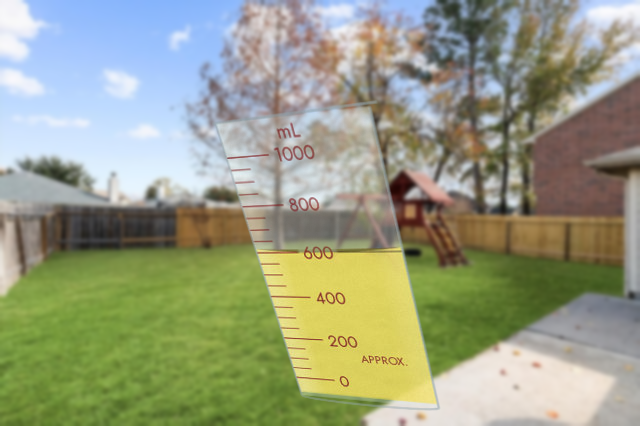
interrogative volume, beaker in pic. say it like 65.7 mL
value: 600 mL
